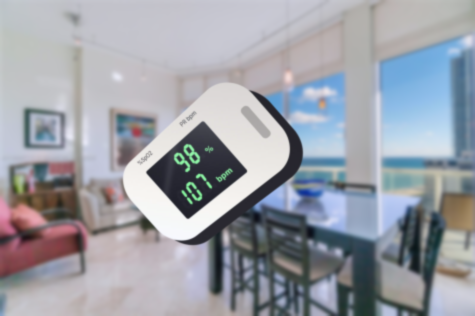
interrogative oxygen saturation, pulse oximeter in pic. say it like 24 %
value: 98 %
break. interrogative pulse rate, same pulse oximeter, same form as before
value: 107 bpm
